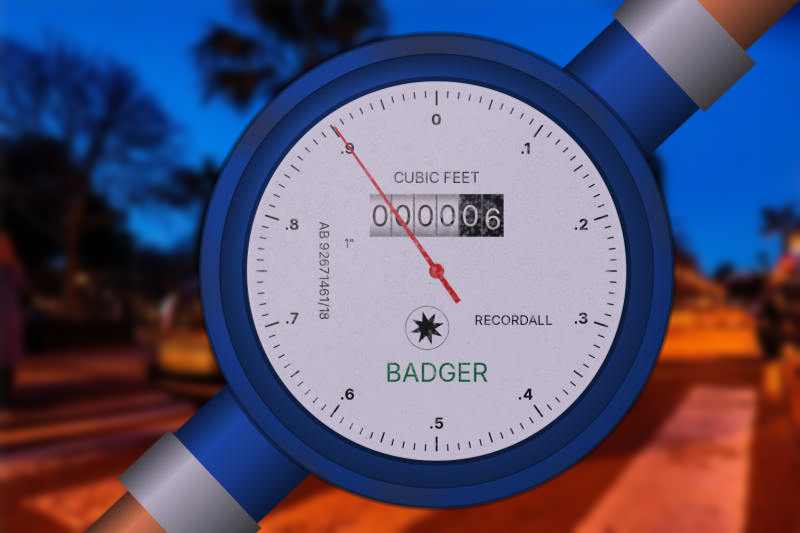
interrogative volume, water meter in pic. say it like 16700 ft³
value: 5.90 ft³
